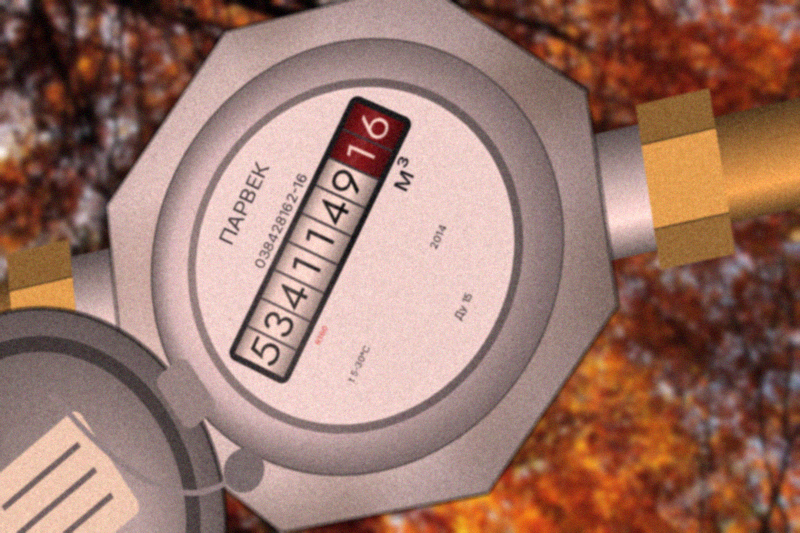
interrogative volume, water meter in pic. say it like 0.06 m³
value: 5341149.16 m³
